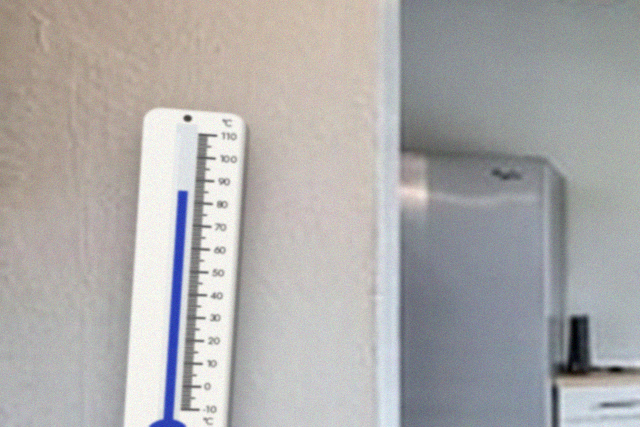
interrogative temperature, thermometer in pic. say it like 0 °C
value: 85 °C
